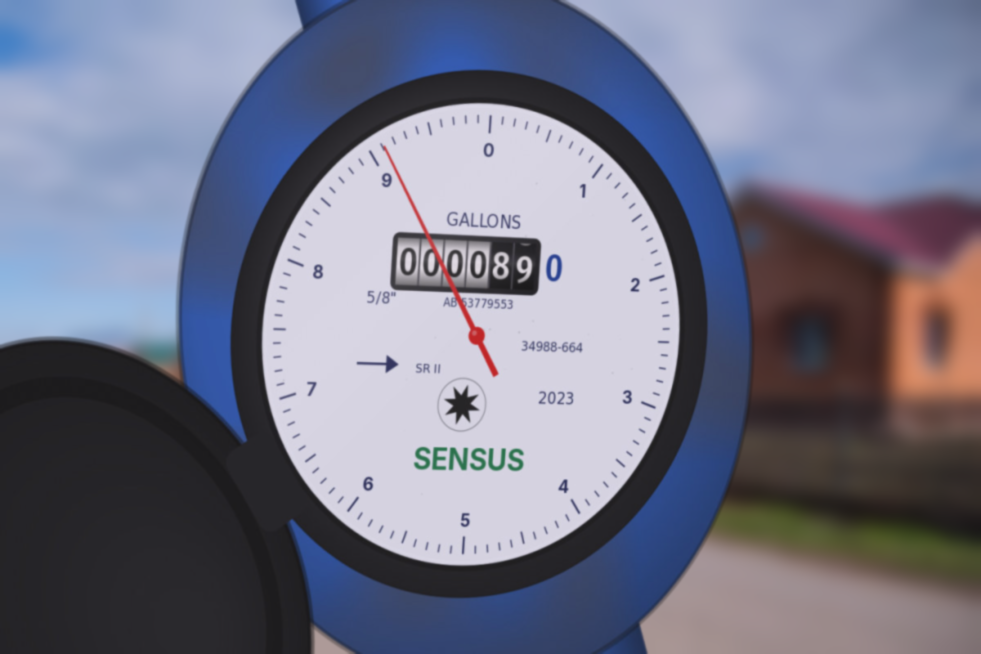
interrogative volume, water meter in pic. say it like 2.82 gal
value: 889.1 gal
